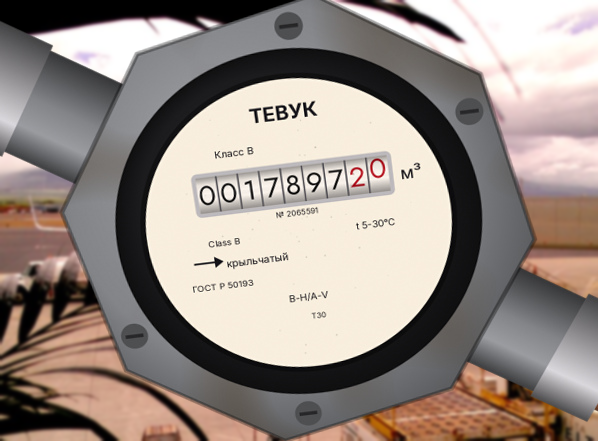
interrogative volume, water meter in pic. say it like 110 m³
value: 17897.20 m³
